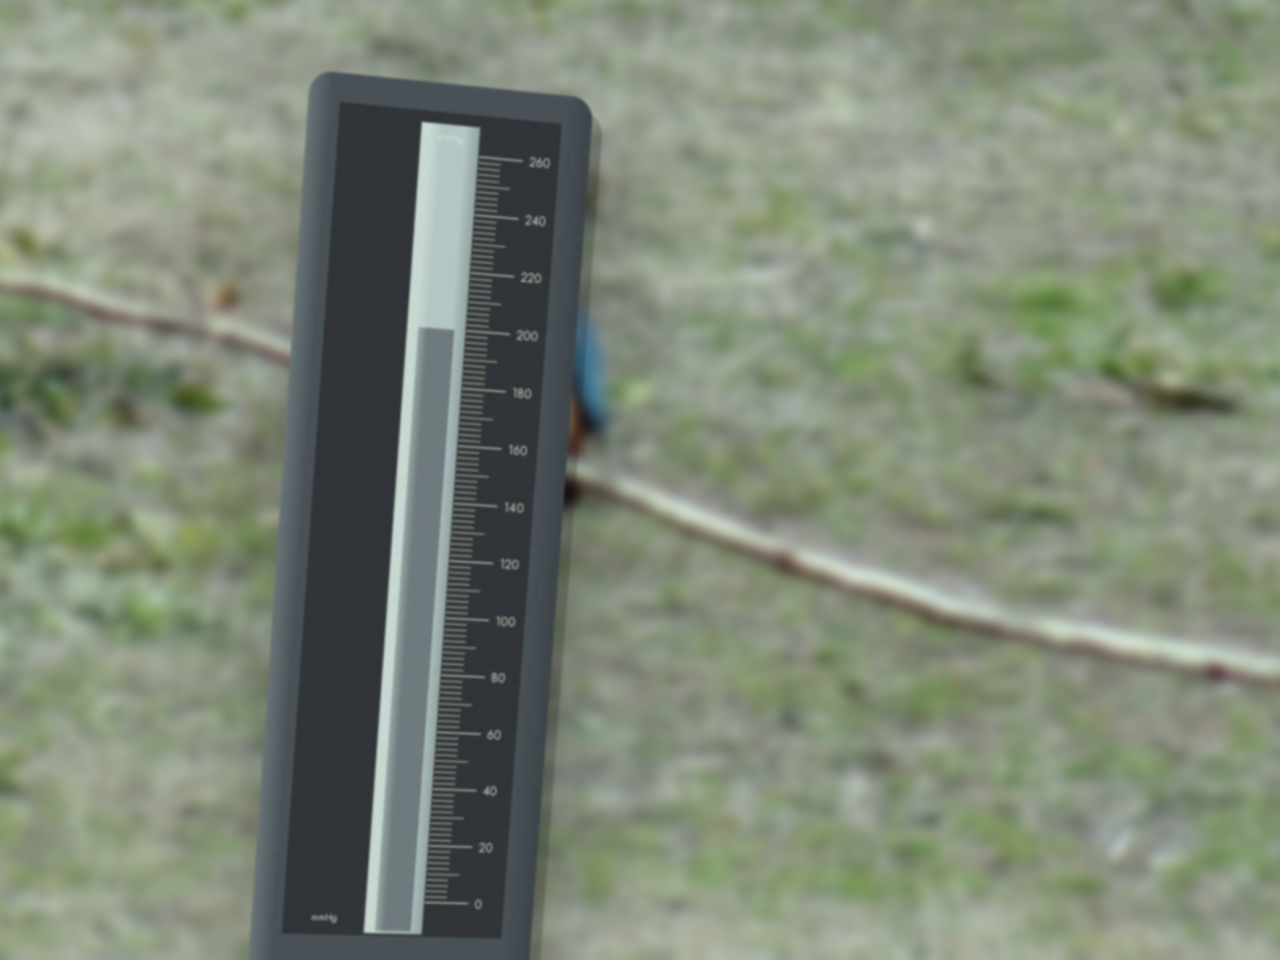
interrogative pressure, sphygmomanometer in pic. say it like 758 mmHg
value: 200 mmHg
